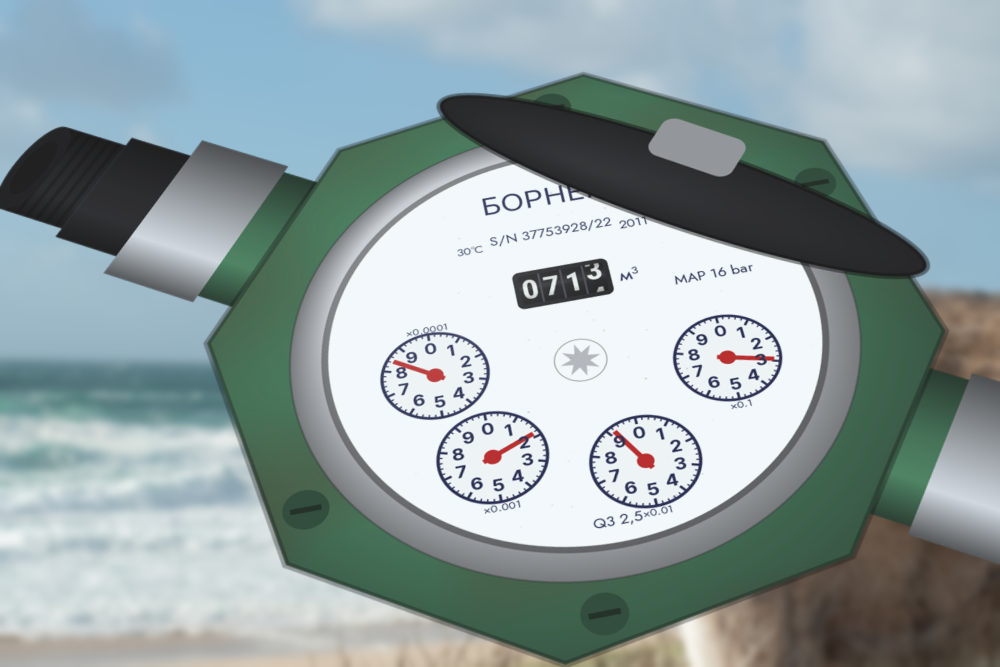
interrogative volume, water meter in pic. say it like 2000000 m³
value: 713.2918 m³
